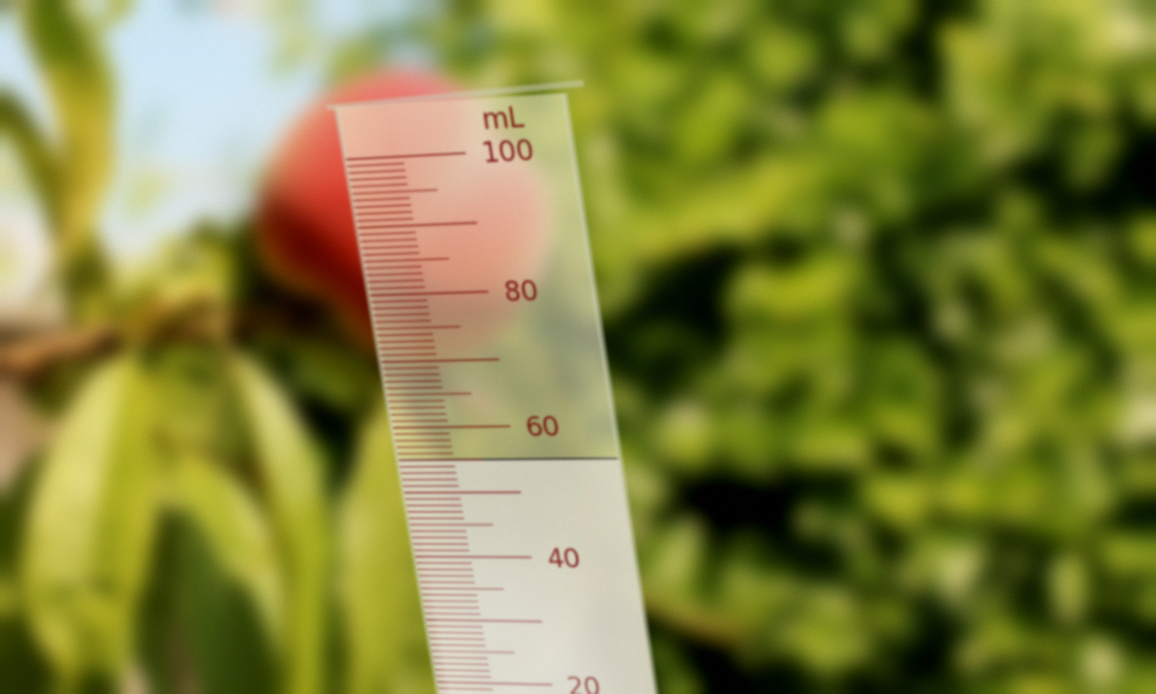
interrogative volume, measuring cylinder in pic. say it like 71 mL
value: 55 mL
